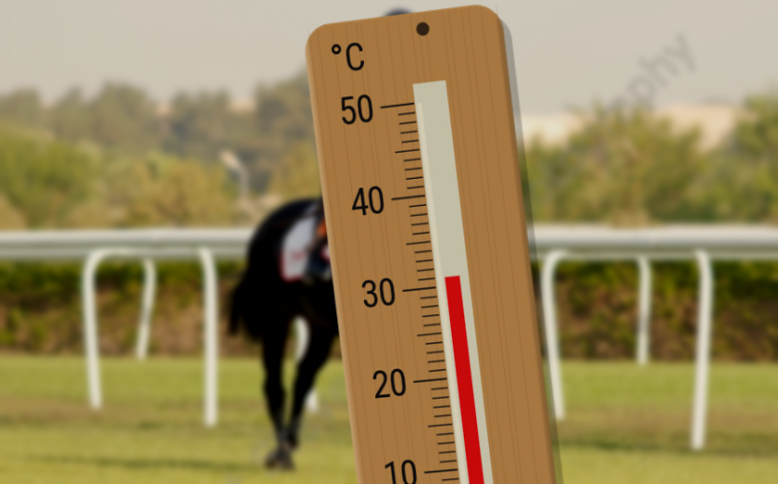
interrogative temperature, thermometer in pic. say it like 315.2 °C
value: 31 °C
